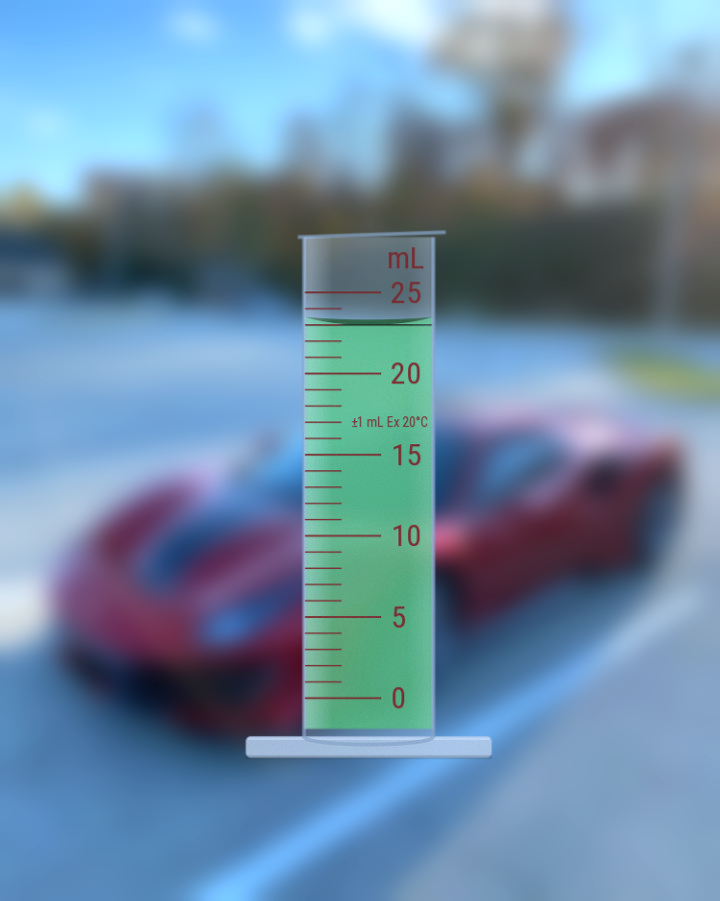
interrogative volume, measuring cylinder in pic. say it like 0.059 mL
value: 23 mL
